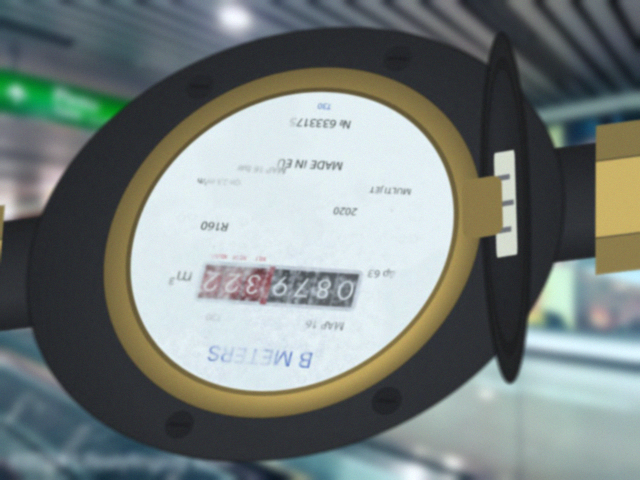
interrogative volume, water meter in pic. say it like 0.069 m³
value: 879.322 m³
